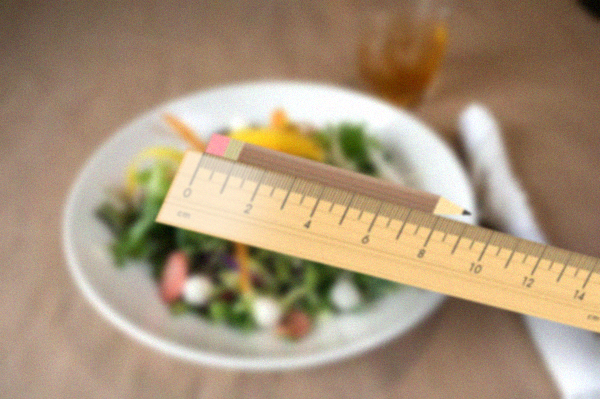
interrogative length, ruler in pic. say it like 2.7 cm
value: 9 cm
